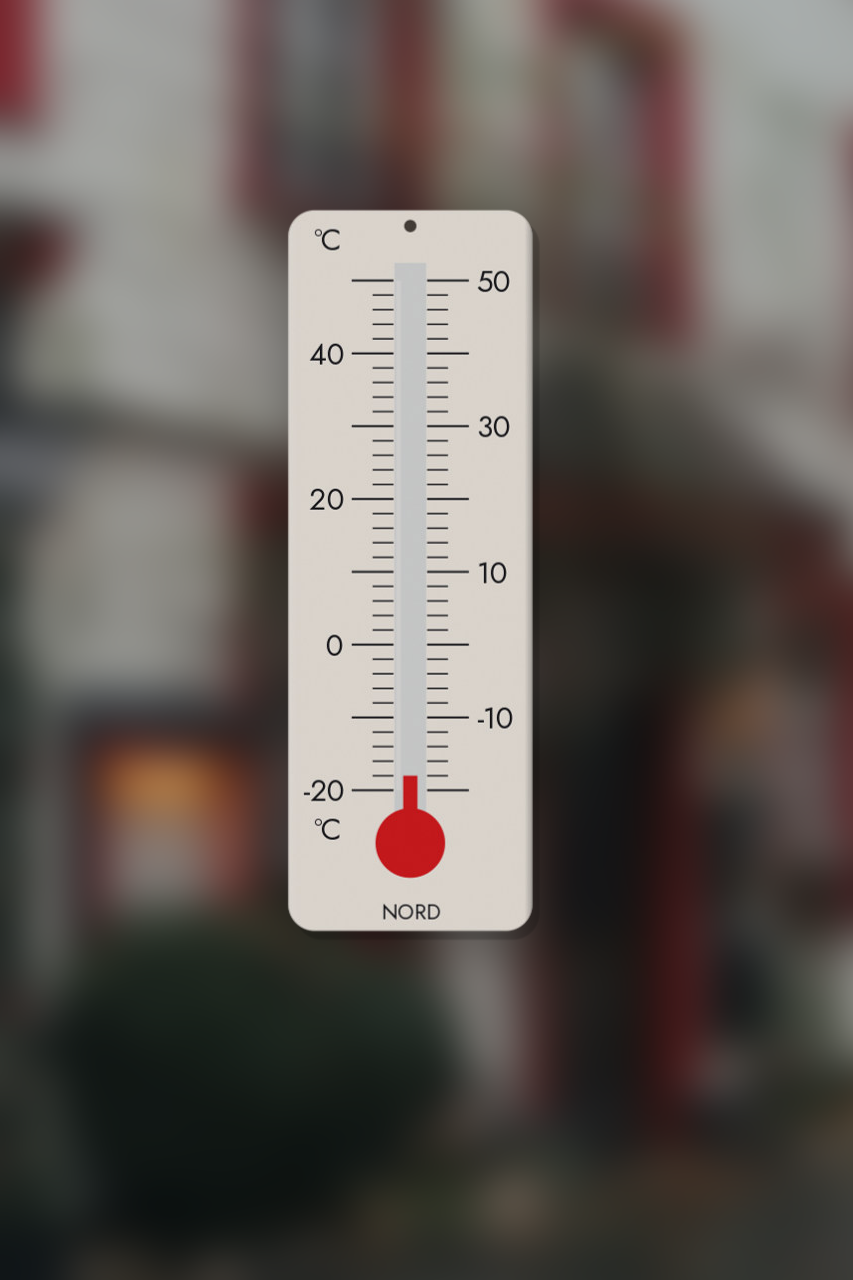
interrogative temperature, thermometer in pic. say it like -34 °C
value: -18 °C
